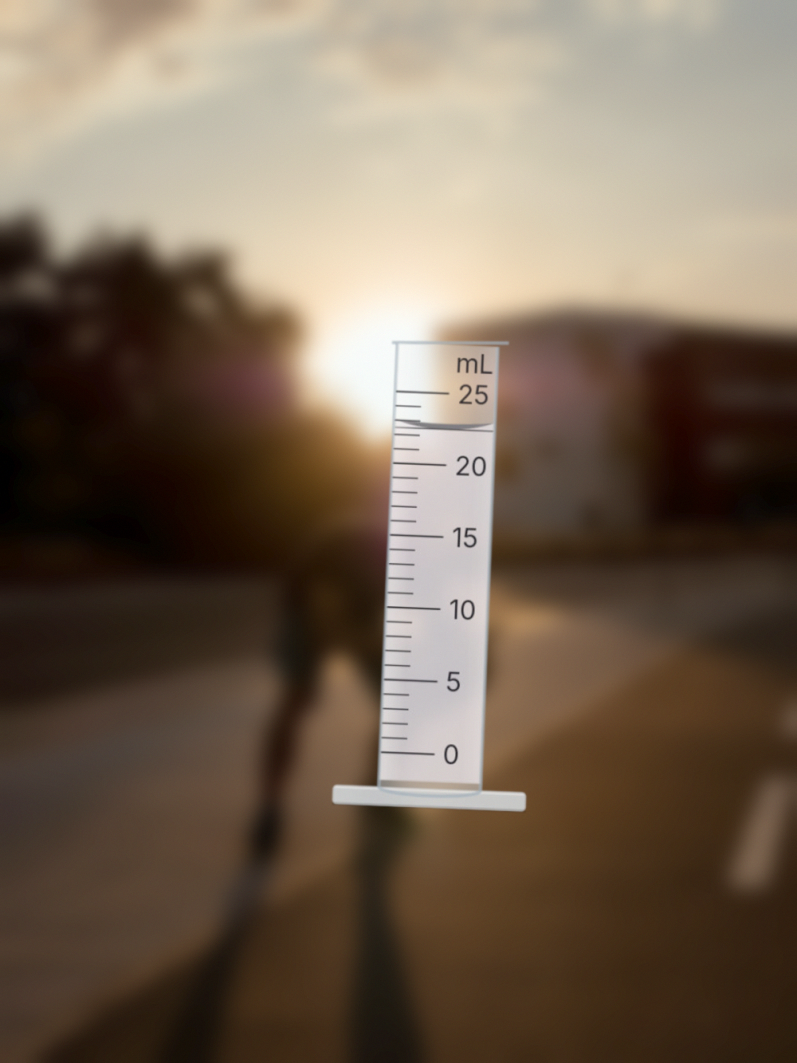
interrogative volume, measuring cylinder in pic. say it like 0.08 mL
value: 22.5 mL
